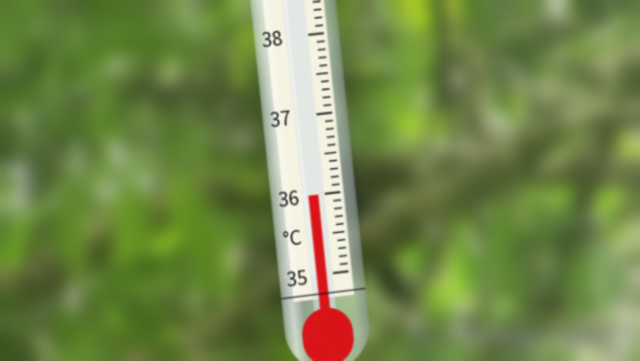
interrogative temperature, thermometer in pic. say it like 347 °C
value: 36 °C
